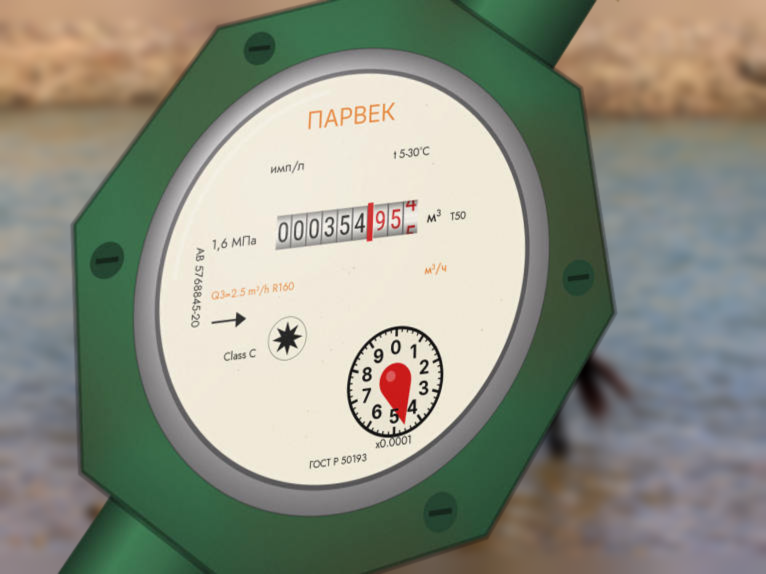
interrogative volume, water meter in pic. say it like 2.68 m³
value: 354.9544 m³
